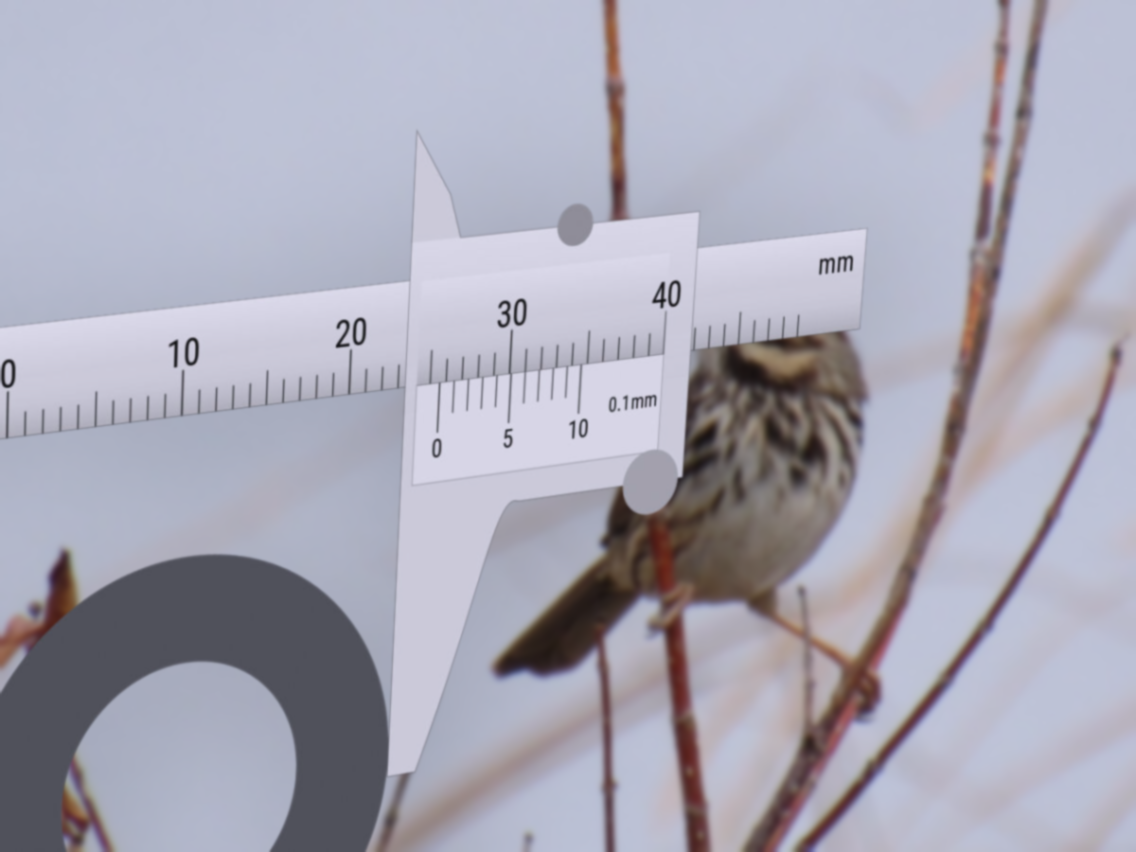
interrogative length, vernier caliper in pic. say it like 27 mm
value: 25.6 mm
